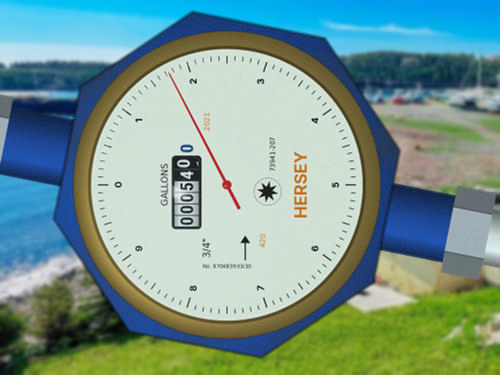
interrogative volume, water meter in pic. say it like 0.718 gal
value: 5401.7 gal
